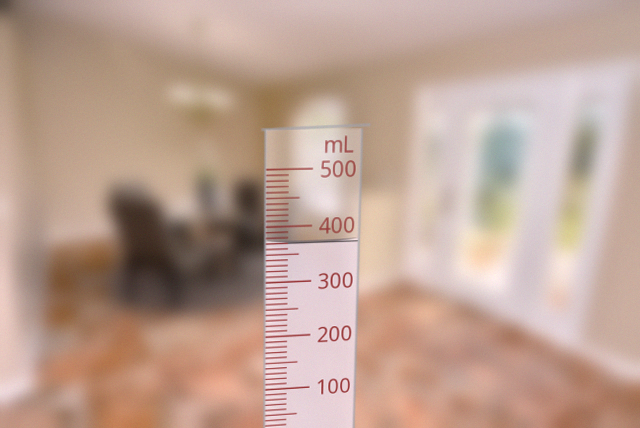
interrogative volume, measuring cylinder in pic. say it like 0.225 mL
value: 370 mL
